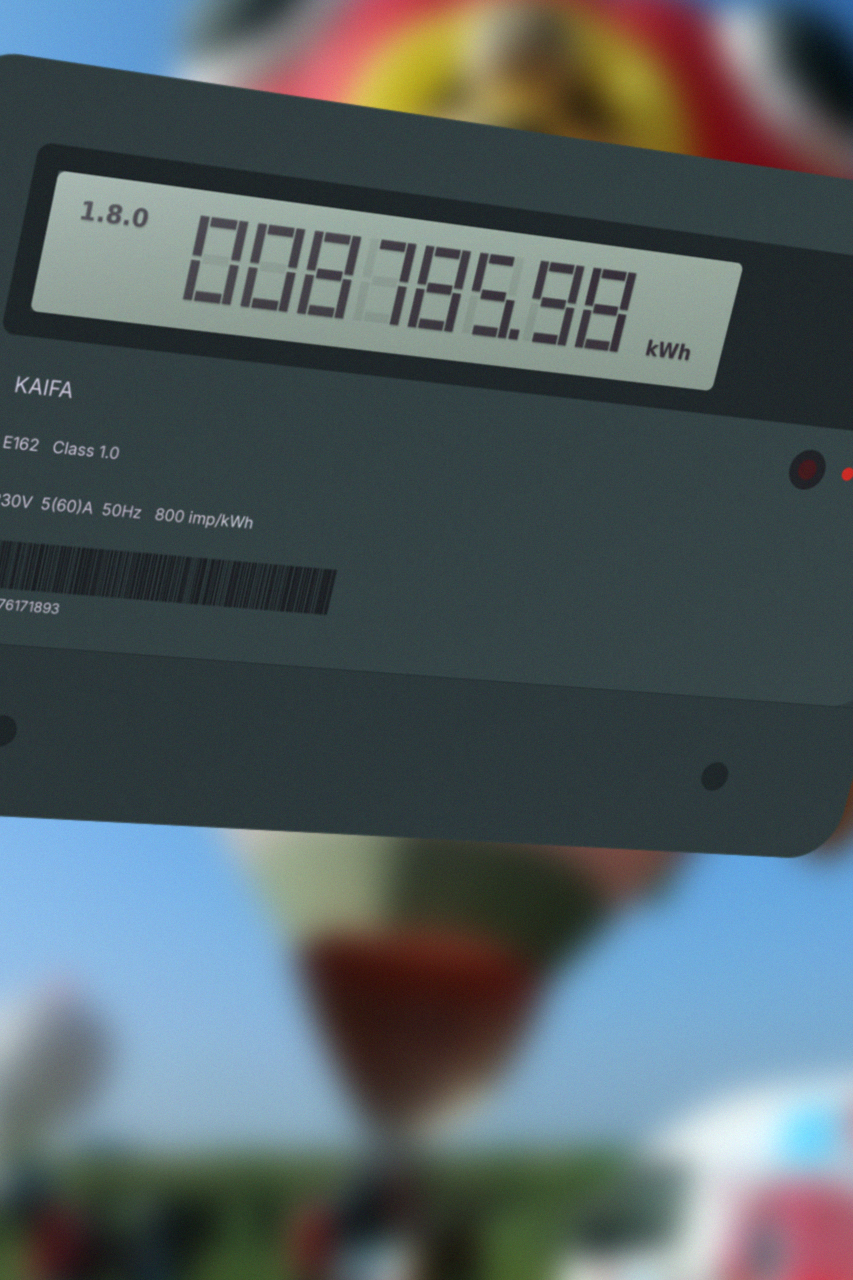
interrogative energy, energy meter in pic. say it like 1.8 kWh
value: 8785.98 kWh
